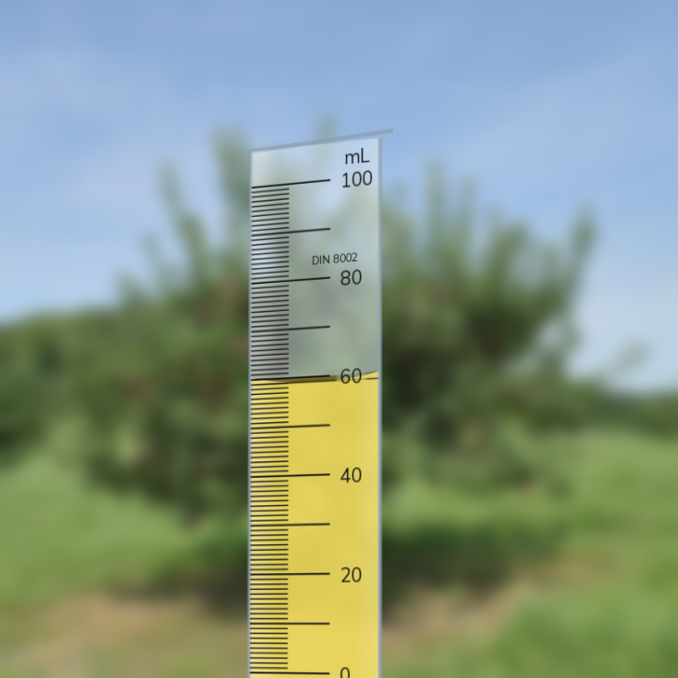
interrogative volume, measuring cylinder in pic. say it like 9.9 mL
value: 59 mL
